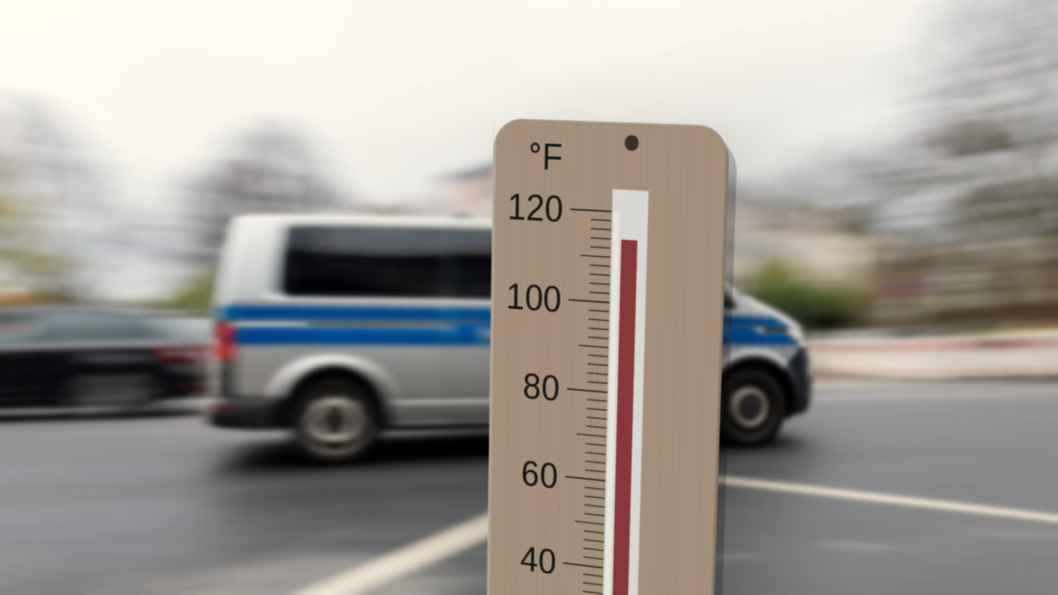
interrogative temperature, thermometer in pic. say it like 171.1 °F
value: 114 °F
